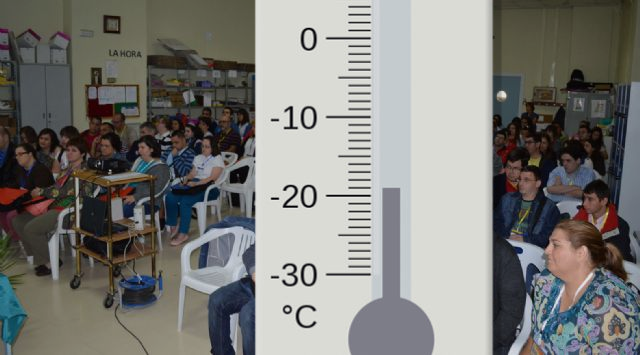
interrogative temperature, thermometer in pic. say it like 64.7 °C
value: -19 °C
